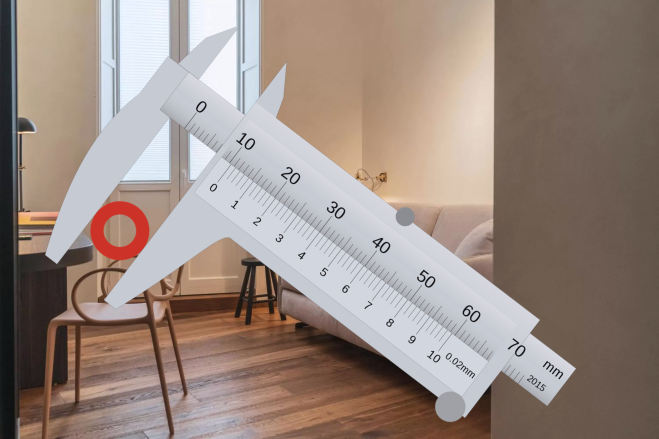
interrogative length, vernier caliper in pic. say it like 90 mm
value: 10.4 mm
